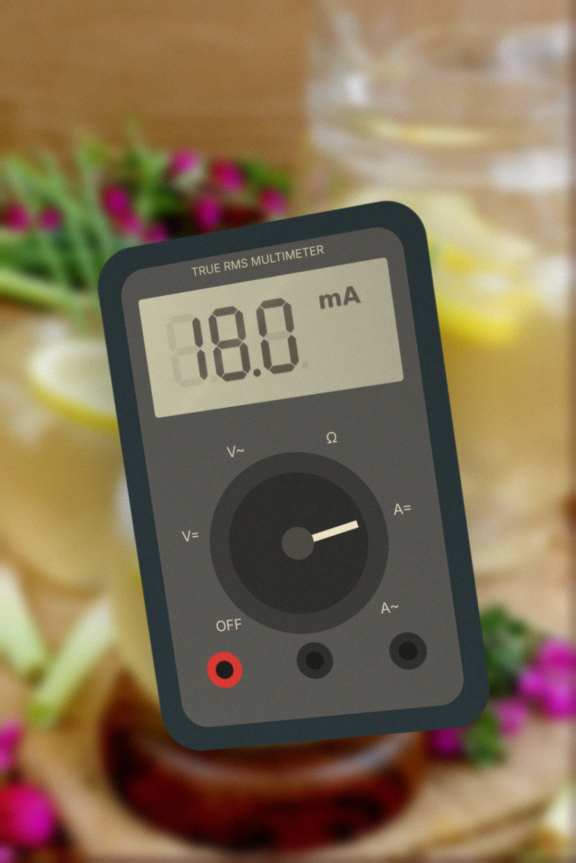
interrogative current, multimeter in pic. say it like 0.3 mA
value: 18.0 mA
